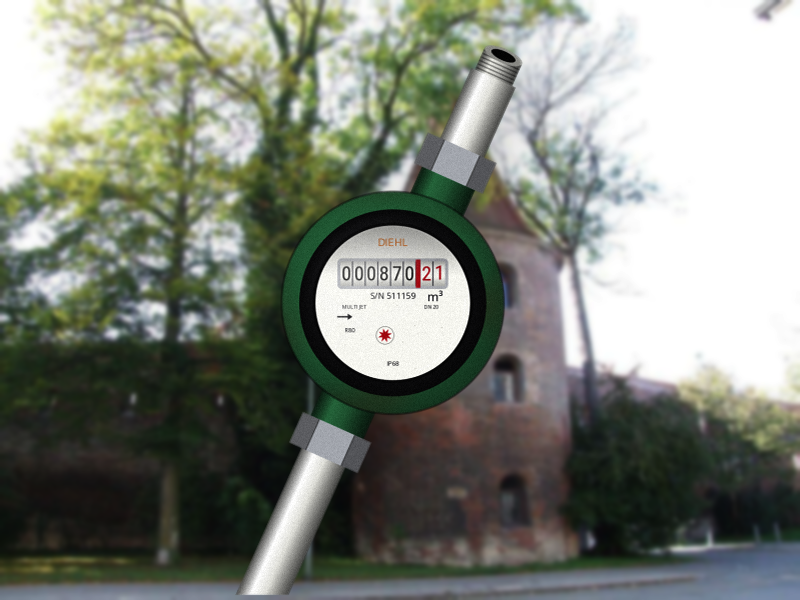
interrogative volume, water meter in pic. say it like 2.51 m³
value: 870.21 m³
